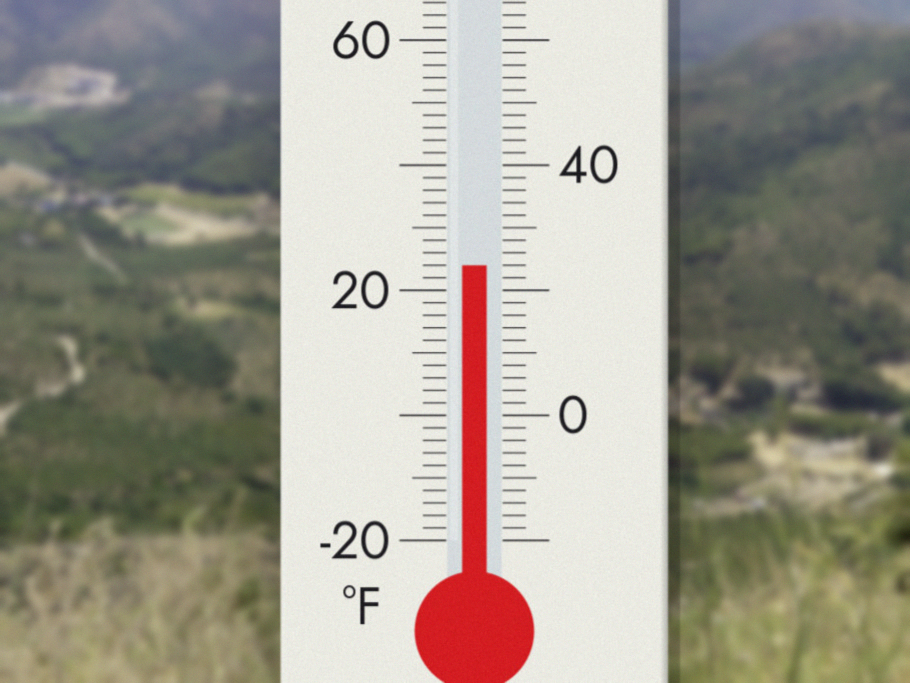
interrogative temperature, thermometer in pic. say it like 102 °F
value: 24 °F
